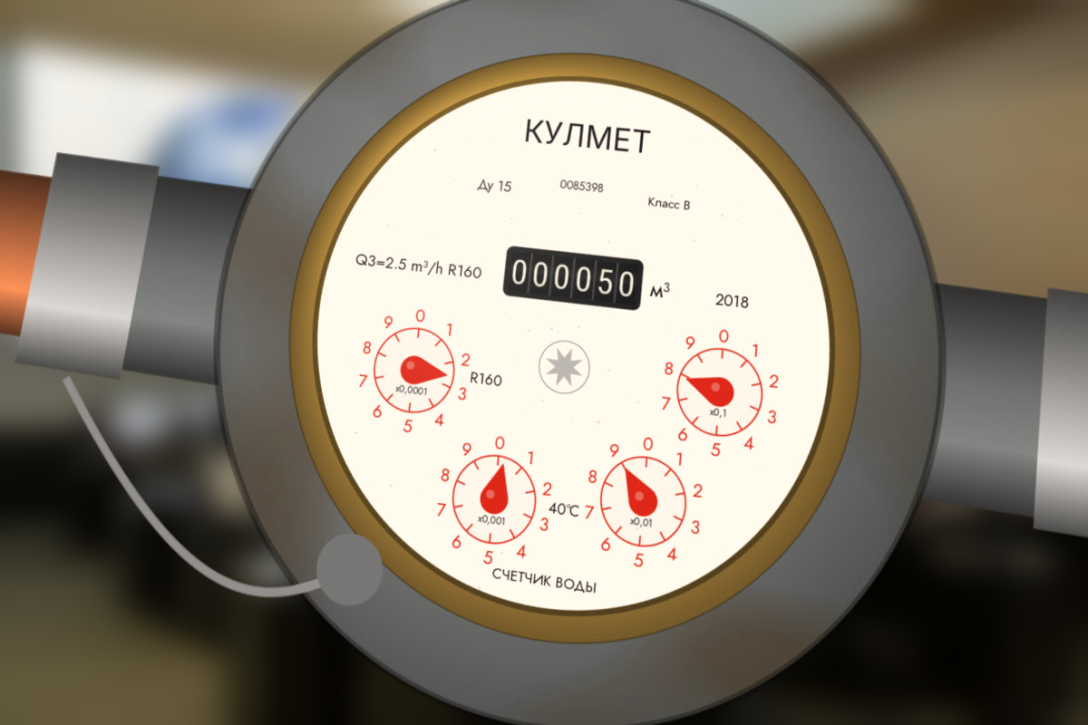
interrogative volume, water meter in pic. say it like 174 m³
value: 50.7902 m³
